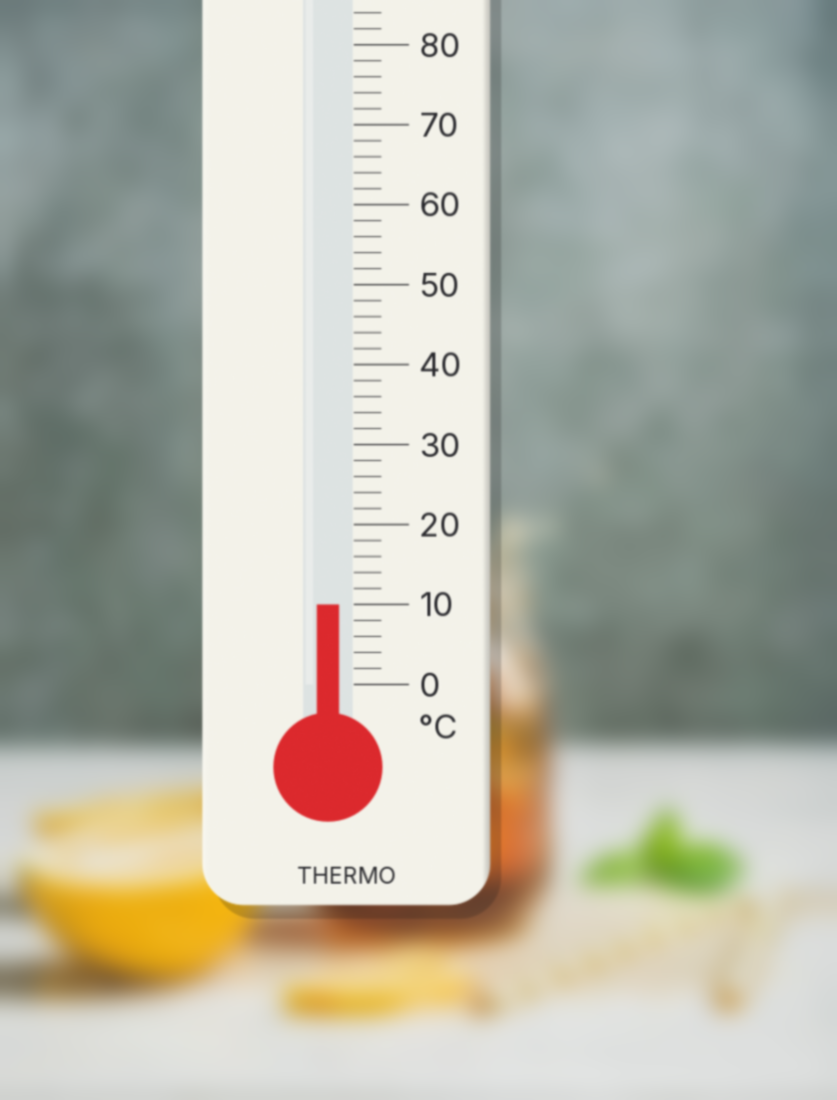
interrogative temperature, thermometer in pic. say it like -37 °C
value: 10 °C
